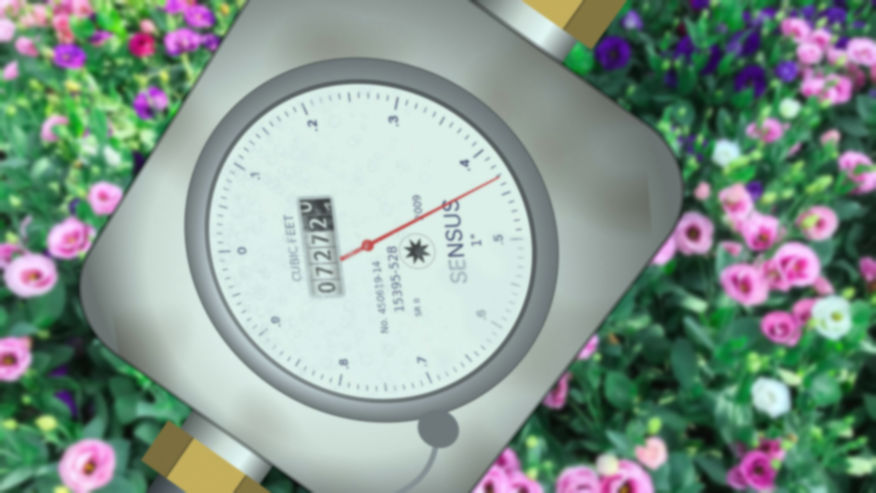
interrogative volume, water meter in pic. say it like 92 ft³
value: 72720.43 ft³
